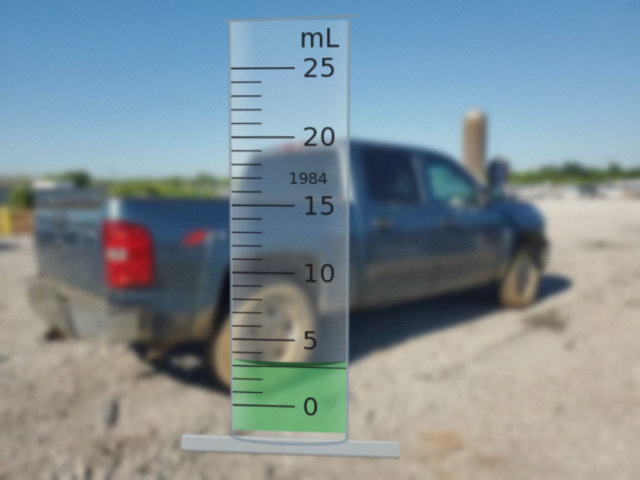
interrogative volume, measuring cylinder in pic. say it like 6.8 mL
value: 3 mL
